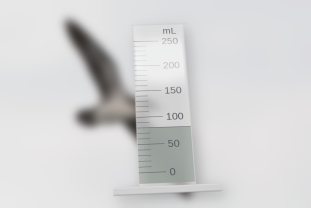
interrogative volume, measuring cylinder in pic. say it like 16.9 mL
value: 80 mL
